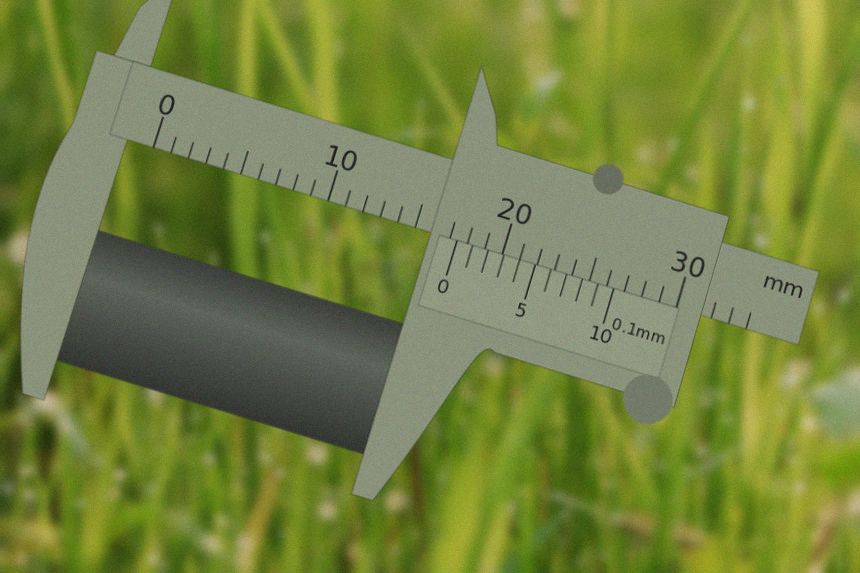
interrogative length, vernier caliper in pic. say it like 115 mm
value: 17.4 mm
